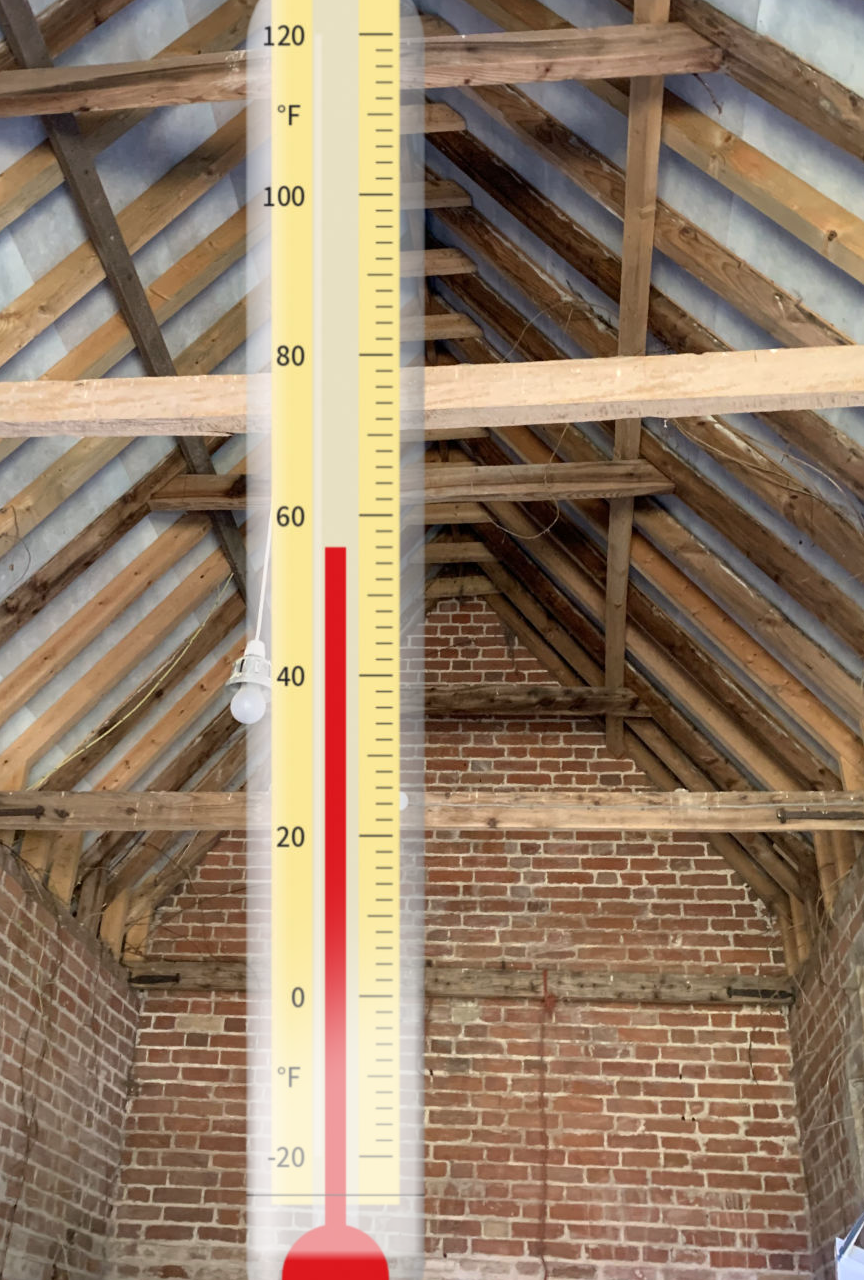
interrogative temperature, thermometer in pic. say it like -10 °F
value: 56 °F
